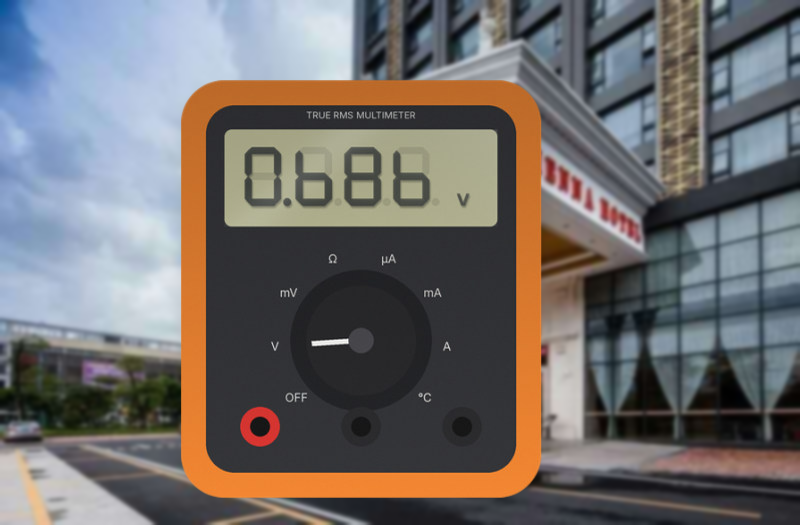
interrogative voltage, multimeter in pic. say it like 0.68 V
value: 0.686 V
